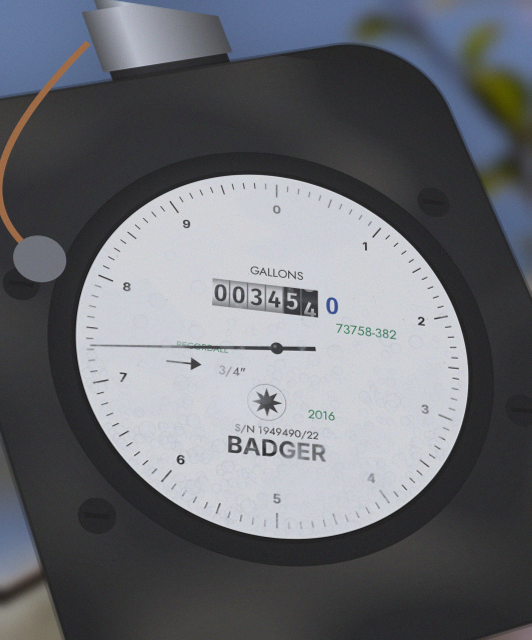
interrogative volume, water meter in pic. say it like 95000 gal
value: 34537.3 gal
